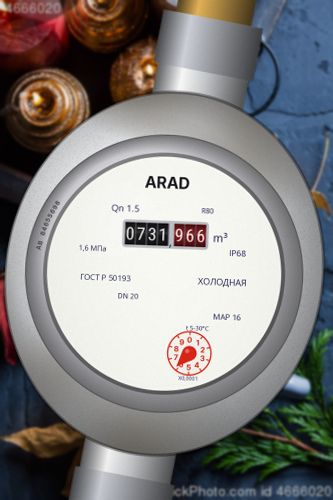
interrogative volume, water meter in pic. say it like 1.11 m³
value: 731.9666 m³
